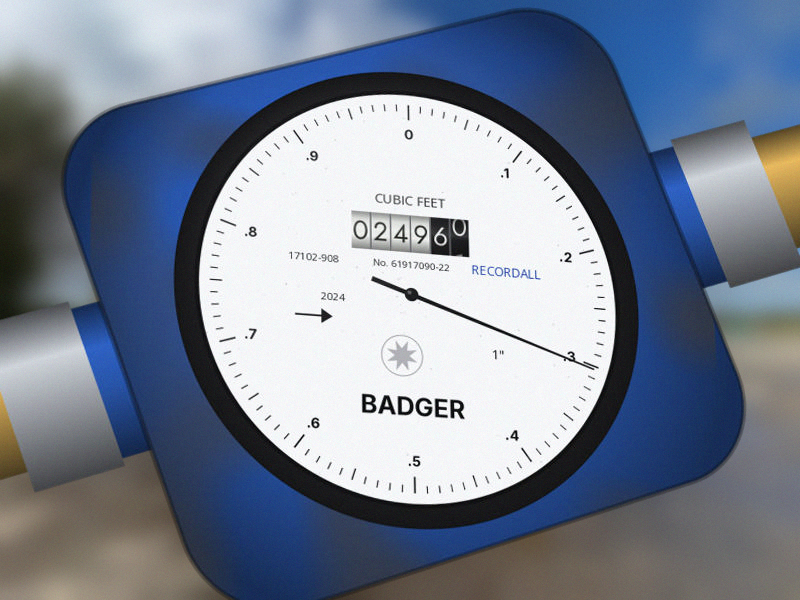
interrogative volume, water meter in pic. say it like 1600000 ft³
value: 24960.30 ft³
